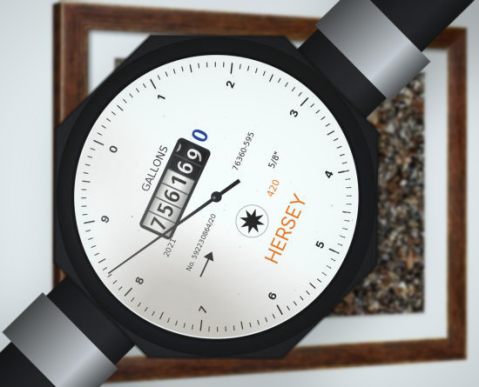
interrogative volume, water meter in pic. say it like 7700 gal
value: 7561688.3 gal
